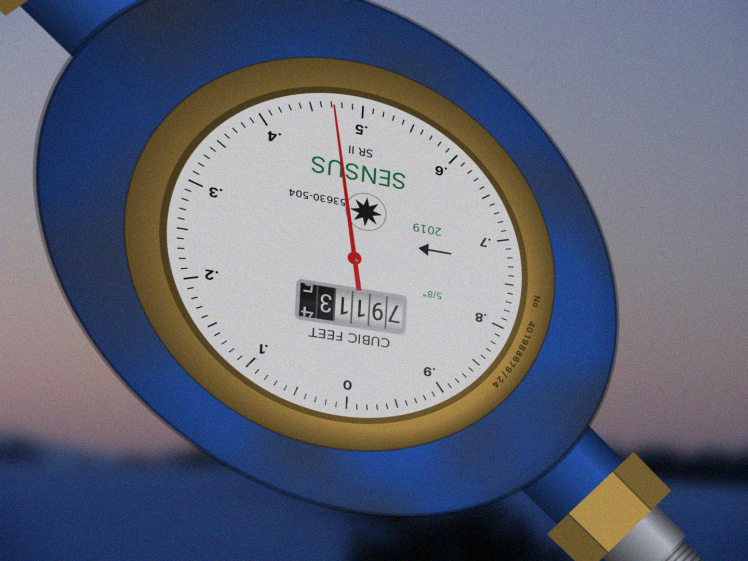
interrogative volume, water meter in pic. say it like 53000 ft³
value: 791134.47 ft³
